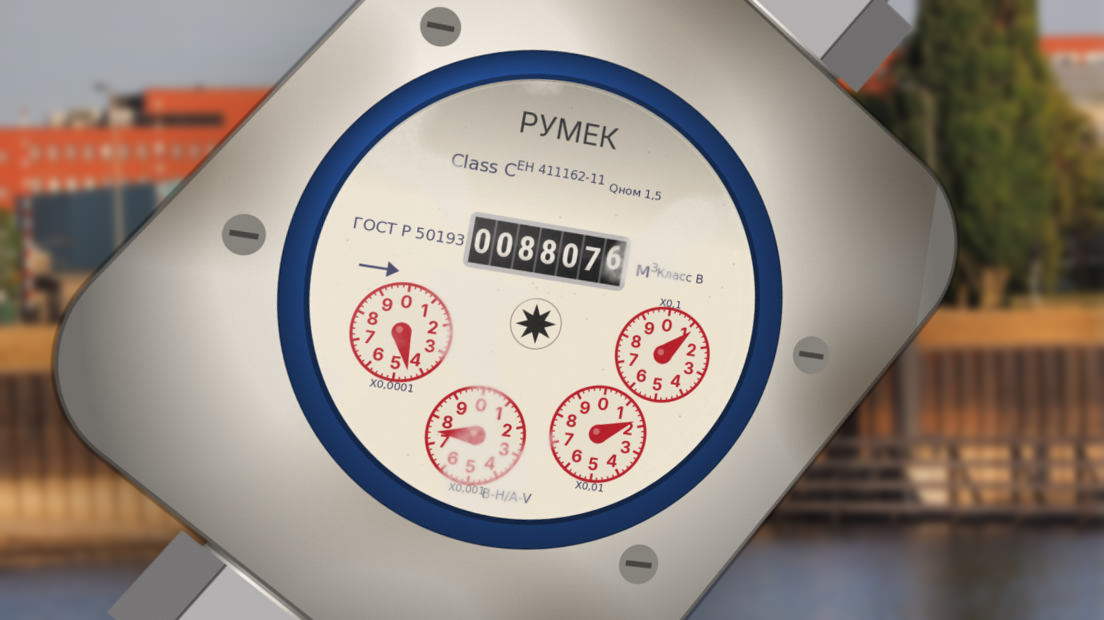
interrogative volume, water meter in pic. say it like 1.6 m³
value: 88076.1174 m³
